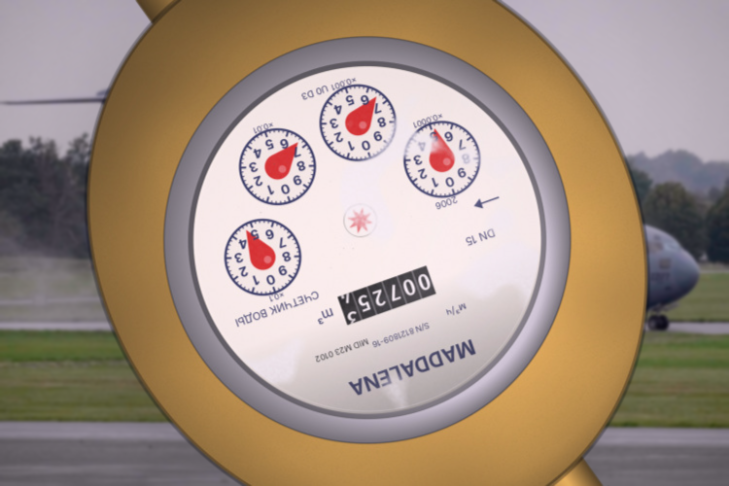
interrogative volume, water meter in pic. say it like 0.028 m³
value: 7253.4665 m³
